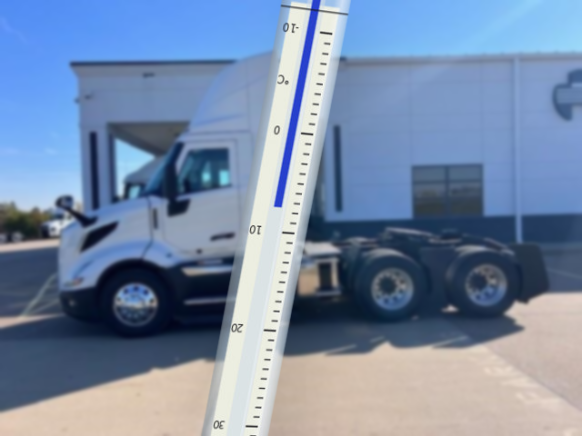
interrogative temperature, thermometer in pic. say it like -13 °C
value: 7.5 °C
